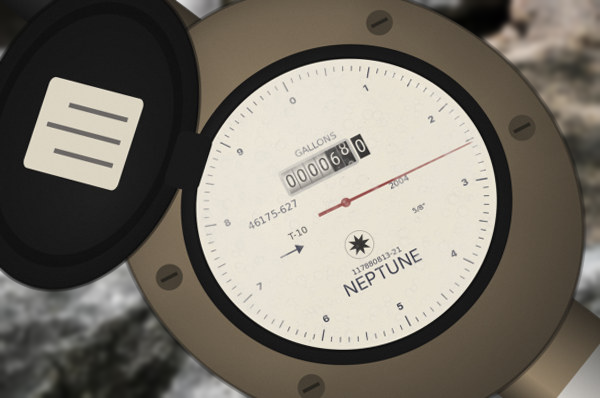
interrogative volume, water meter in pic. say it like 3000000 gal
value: 682.5 gal
